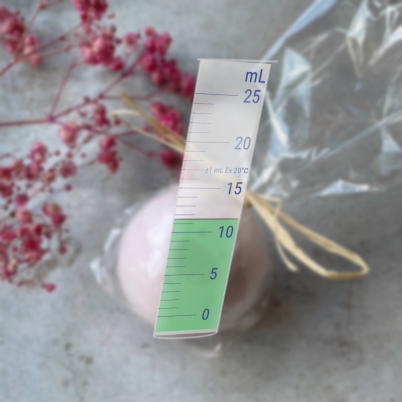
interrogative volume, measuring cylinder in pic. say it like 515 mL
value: 11.5 mL
